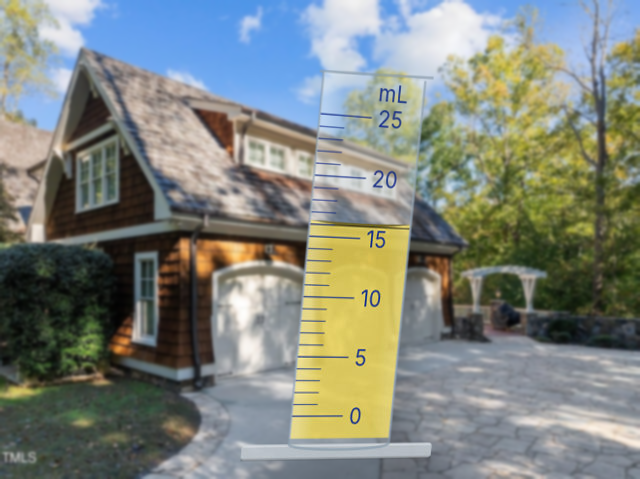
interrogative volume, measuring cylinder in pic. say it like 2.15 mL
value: 16 mL
